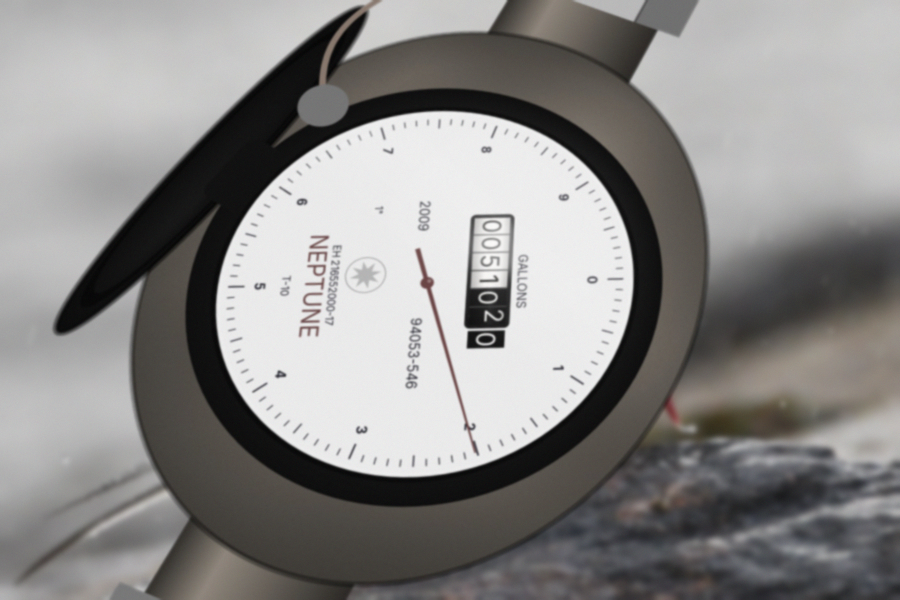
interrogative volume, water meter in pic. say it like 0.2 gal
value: 51022.0 gal
